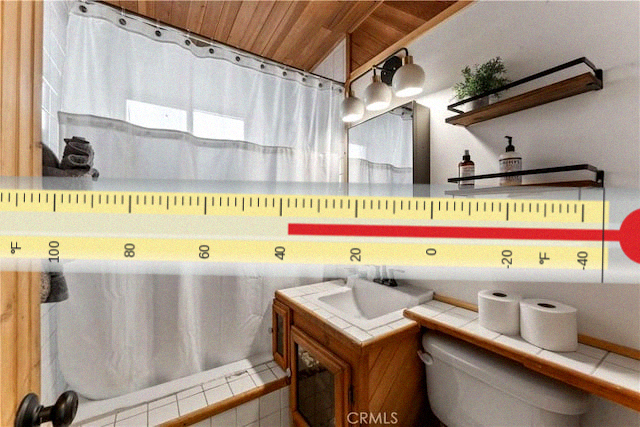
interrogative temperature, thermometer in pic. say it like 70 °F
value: 38 °F
